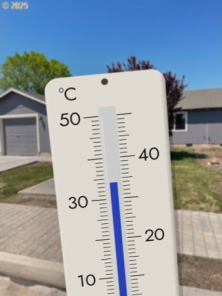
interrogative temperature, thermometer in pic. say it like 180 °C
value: 34 °C
